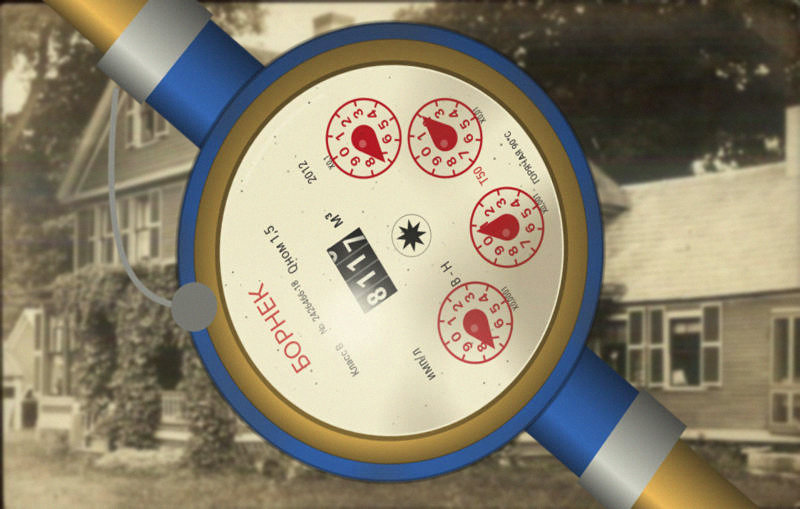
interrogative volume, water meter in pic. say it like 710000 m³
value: 8116.7207 m³
